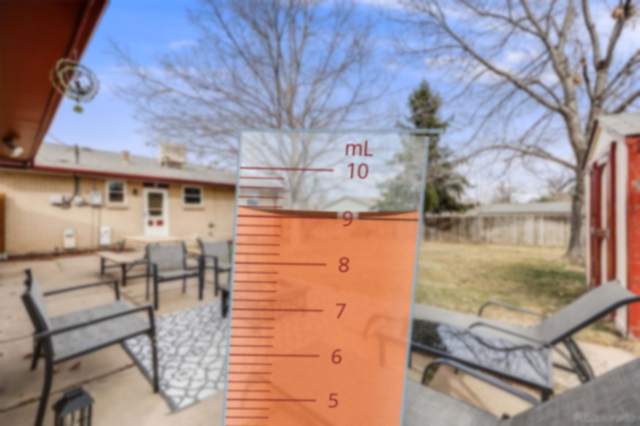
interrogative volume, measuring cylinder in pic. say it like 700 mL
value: 9 mL
